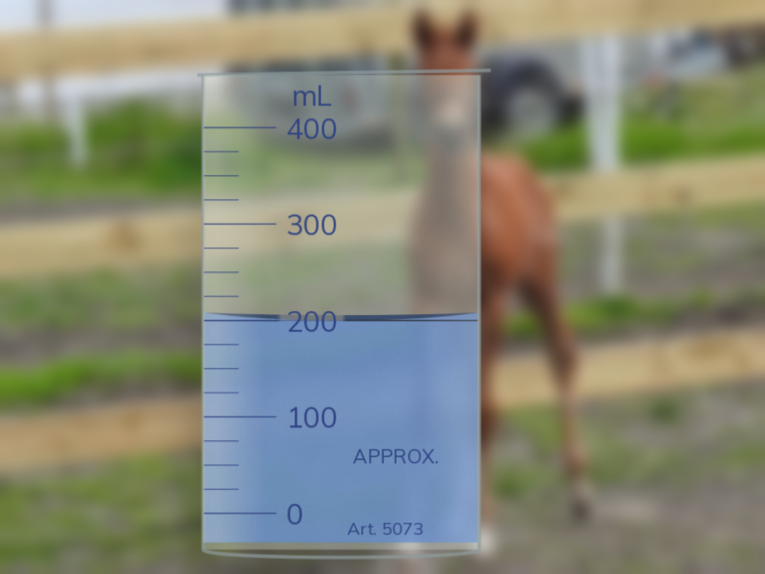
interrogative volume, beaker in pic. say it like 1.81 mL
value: 200 mL
